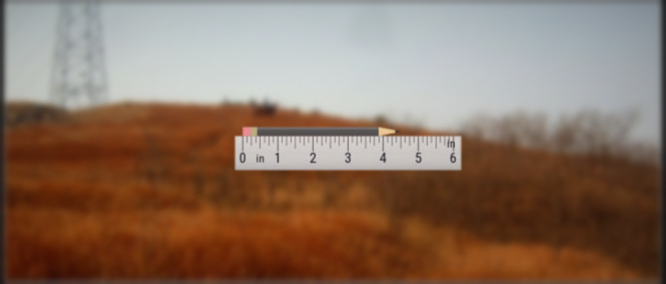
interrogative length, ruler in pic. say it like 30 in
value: 4.5 in
